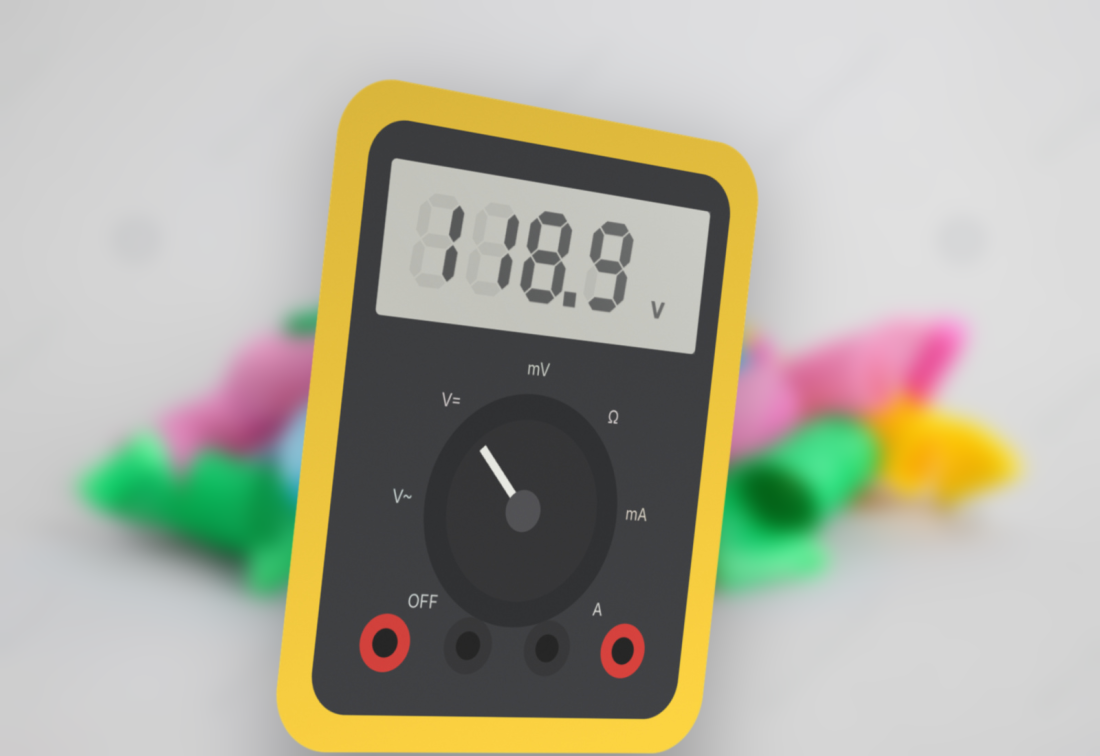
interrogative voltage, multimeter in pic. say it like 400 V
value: 118.9 V
